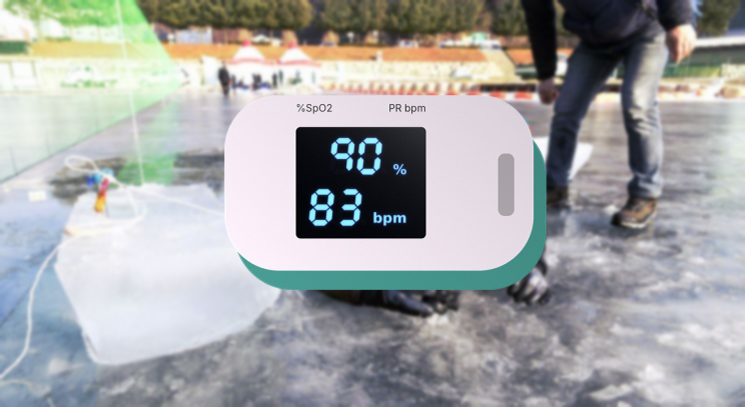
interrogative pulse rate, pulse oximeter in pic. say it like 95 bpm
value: 83 bpm
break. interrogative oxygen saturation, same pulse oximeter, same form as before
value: 90 %
